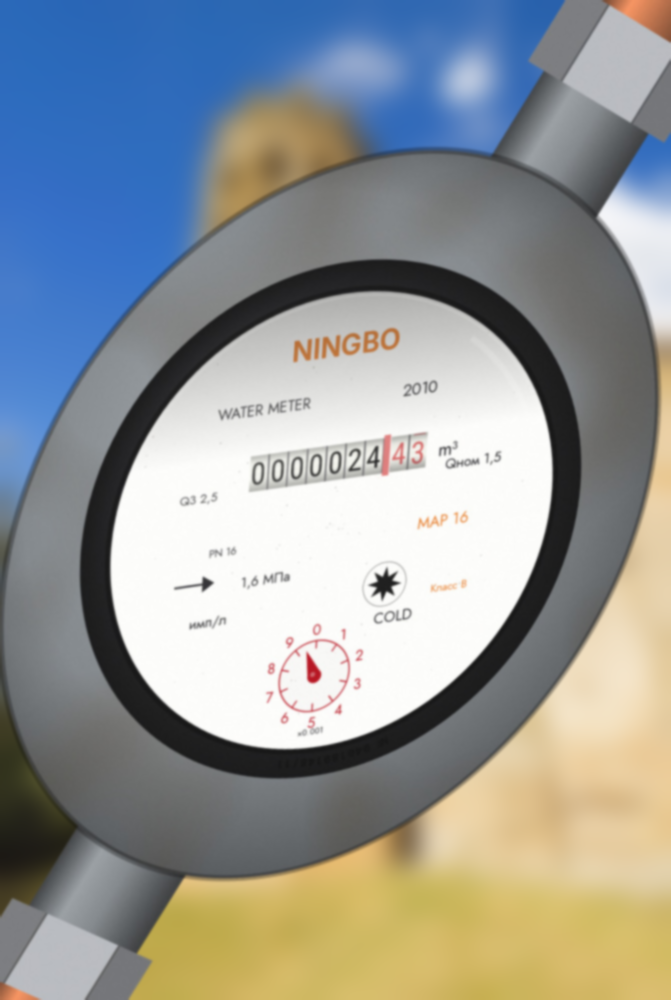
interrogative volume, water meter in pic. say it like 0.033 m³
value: 24.429 m³
